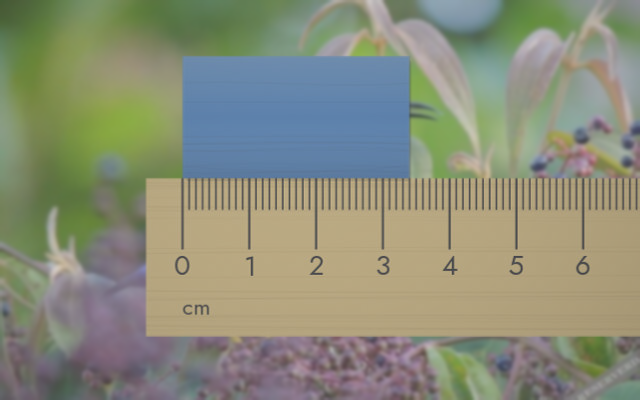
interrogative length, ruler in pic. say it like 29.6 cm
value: 3.4 cm
